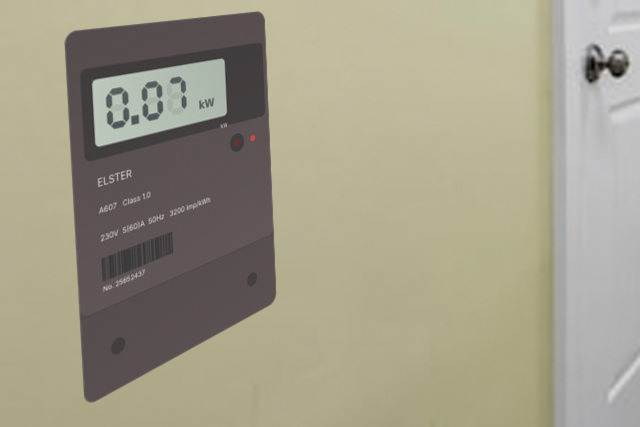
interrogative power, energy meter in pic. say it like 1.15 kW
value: 0.07 kW
